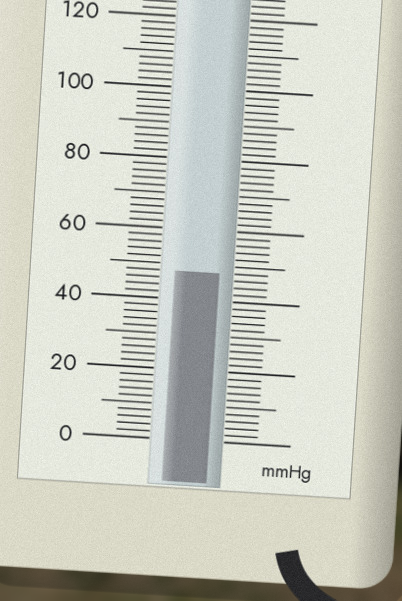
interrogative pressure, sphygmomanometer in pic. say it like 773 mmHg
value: 48 mmHg
